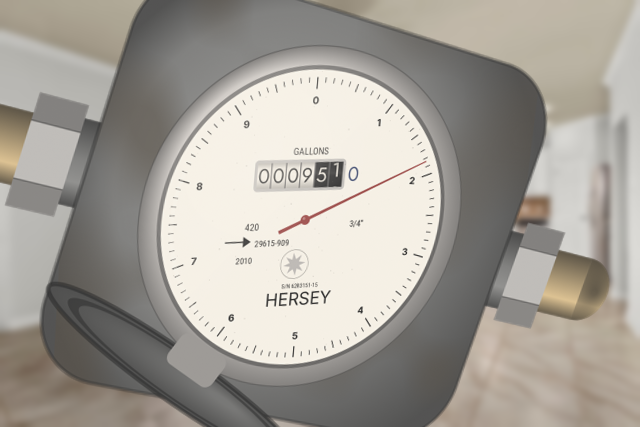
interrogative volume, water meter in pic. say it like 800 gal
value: 9511.8 gal
